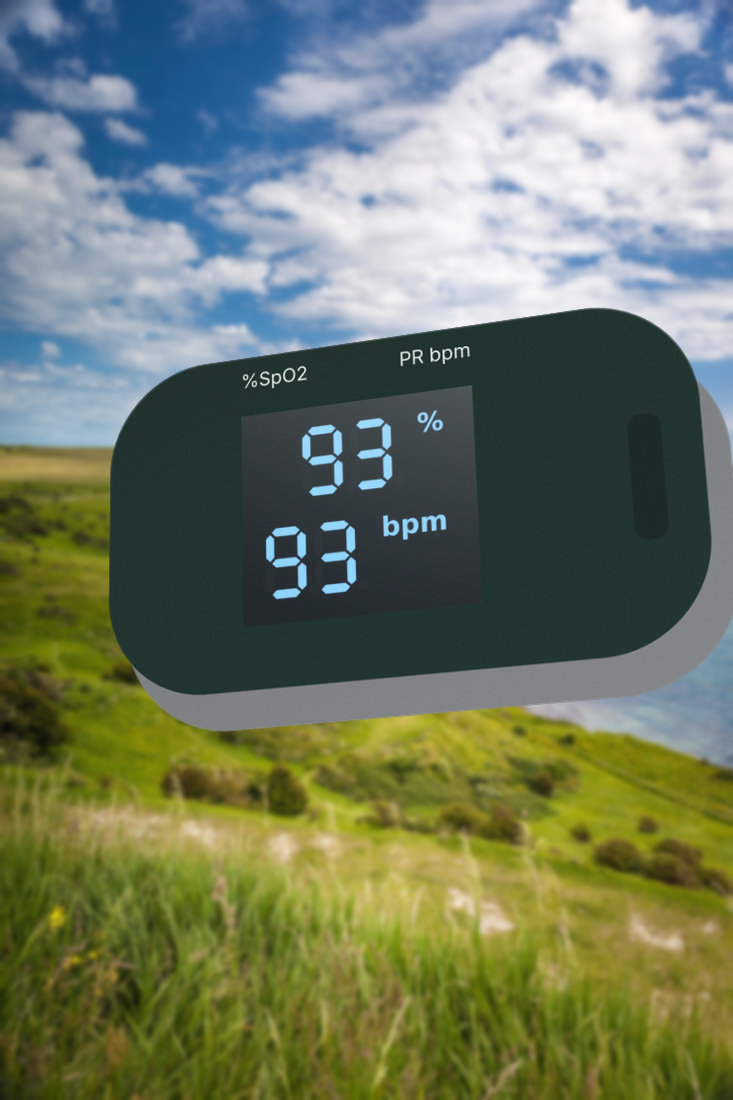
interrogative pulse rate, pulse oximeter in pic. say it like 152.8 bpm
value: 93 bpm
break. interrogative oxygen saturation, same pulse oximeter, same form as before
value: 93 %
